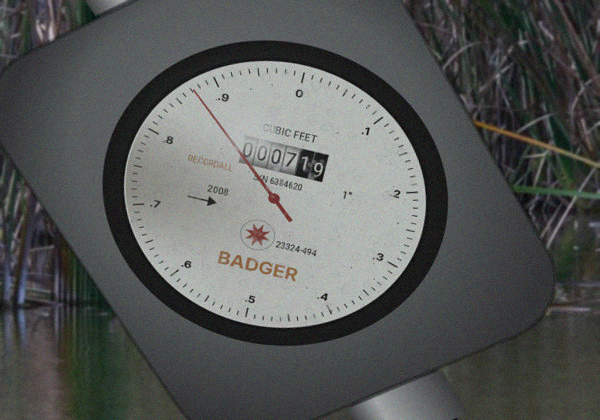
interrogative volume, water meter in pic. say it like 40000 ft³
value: 718.87 ft³
